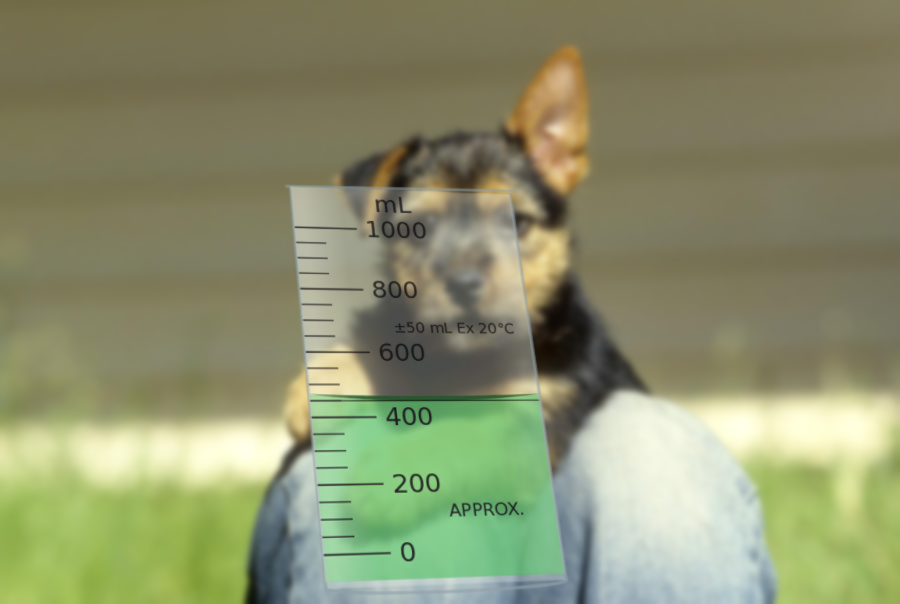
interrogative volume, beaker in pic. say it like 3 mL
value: 450 mL
